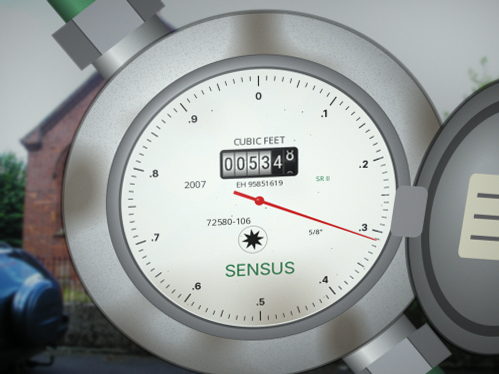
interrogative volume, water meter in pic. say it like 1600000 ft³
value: 5348.31 ft³
